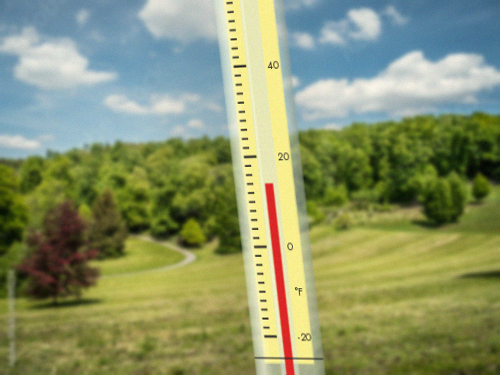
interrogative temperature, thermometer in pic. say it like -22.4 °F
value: 14 °F
